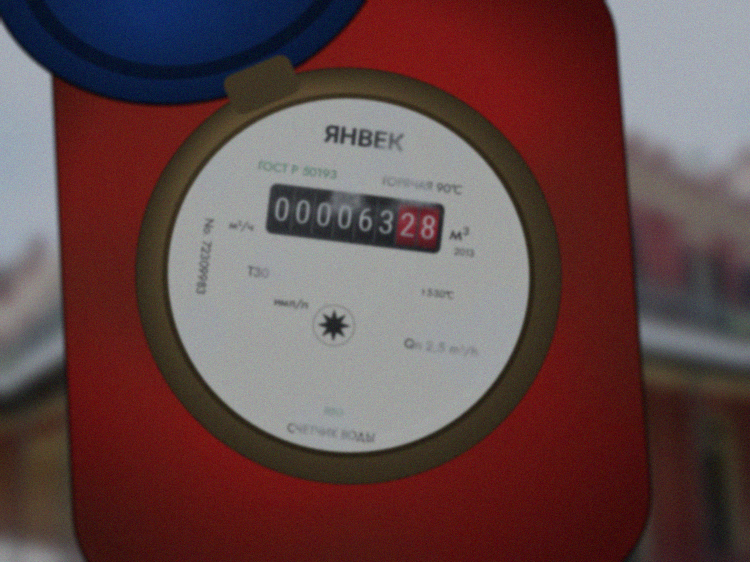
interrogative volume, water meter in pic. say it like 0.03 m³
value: 63.28 m³
